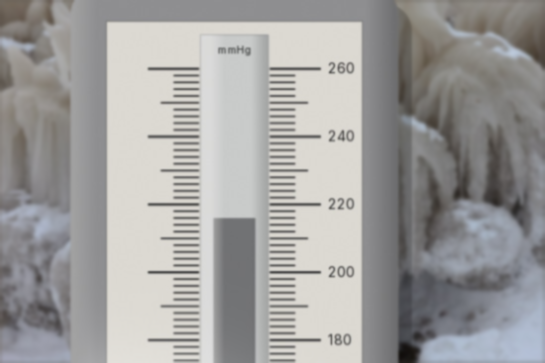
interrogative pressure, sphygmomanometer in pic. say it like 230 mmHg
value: 216 mmHg
